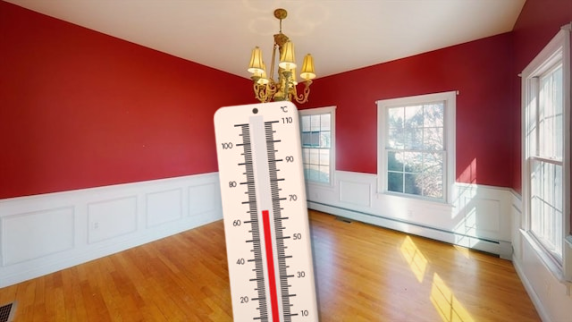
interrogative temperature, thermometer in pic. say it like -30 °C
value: 65 °C
